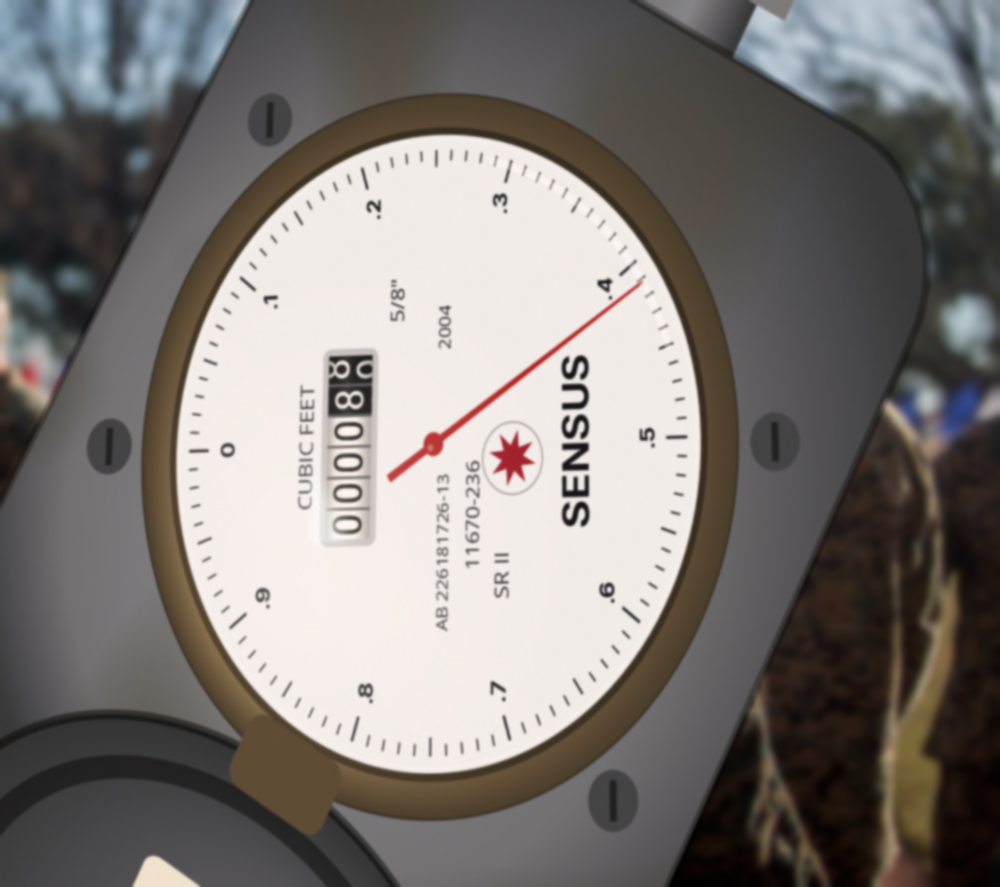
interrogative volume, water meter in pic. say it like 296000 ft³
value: 88.41 ft³
